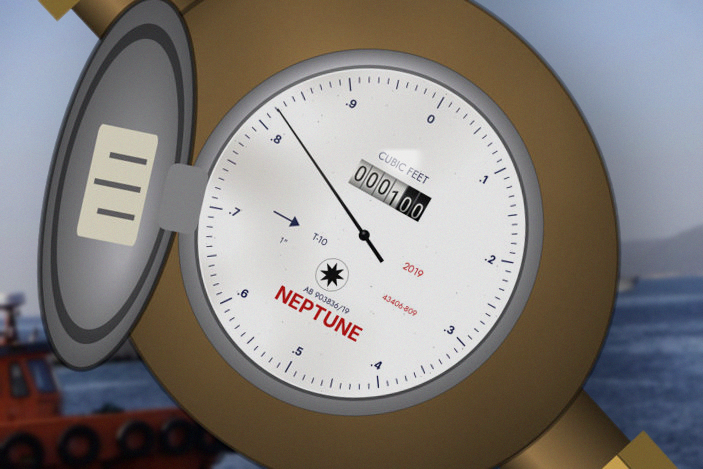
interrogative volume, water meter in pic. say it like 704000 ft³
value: 99.82 ft³
